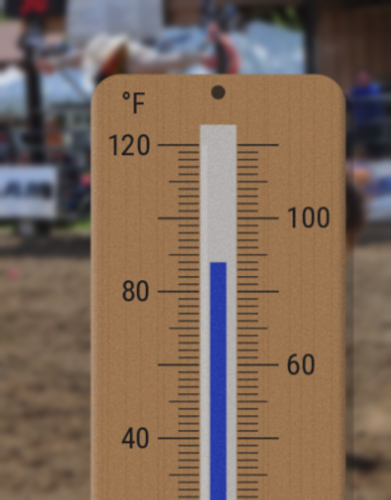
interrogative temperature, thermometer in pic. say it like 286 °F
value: 88 °F
